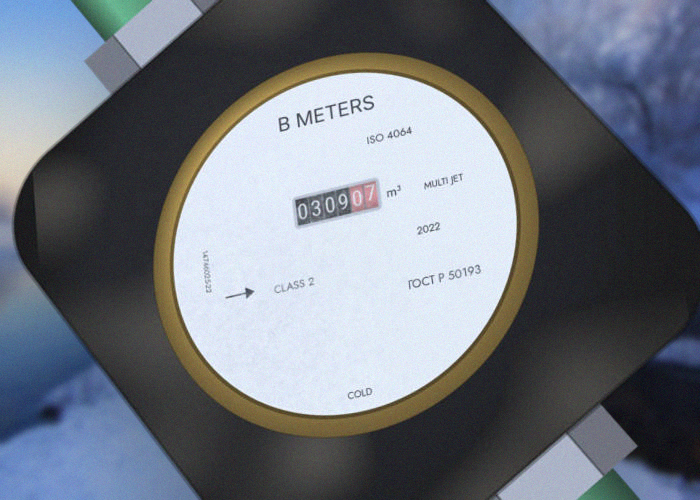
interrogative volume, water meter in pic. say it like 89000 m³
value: 309.07 m³
